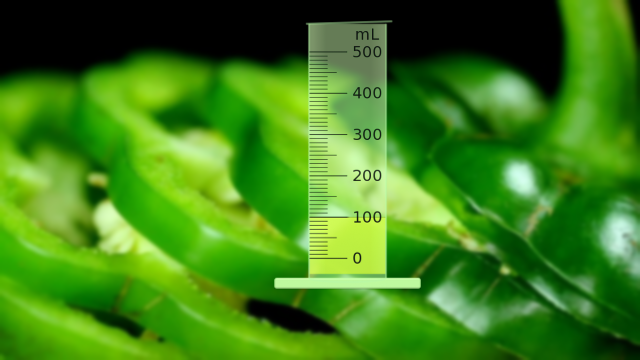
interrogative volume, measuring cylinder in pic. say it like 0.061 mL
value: 100 mL
